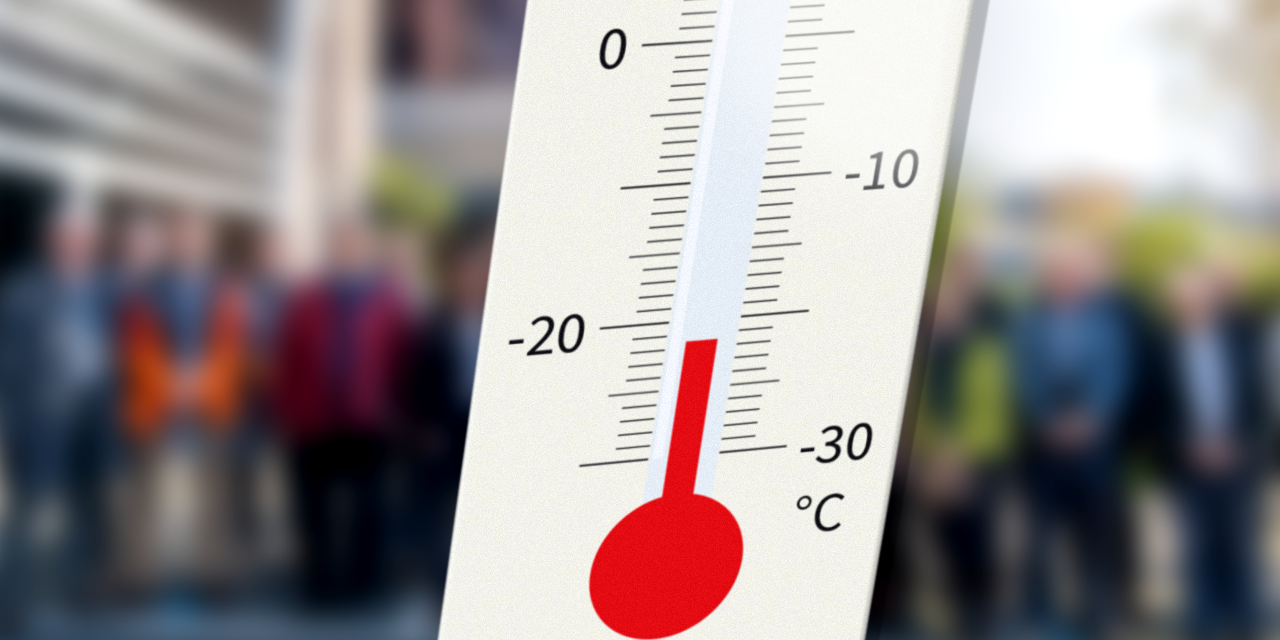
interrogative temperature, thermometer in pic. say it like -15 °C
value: -21.5 °C
